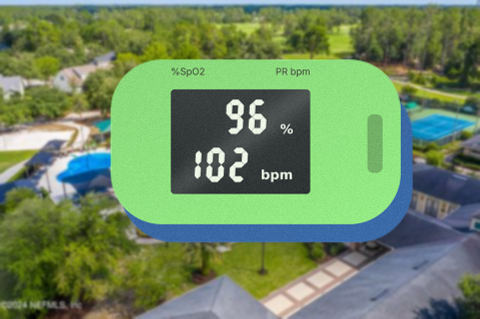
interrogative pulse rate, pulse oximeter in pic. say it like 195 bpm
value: 102 bpm
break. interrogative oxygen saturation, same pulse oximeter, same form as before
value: 96 %
